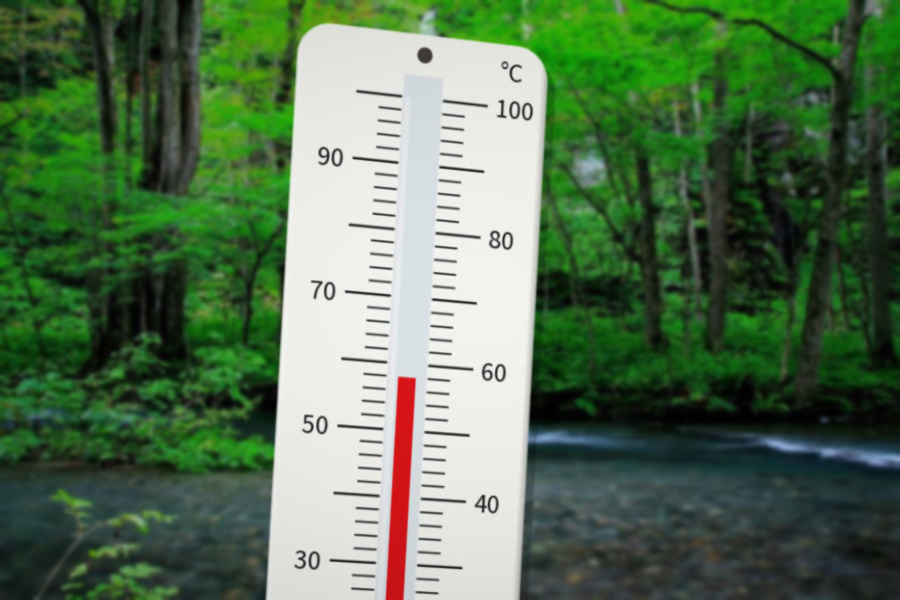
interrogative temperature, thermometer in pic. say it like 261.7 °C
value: 58 °C
